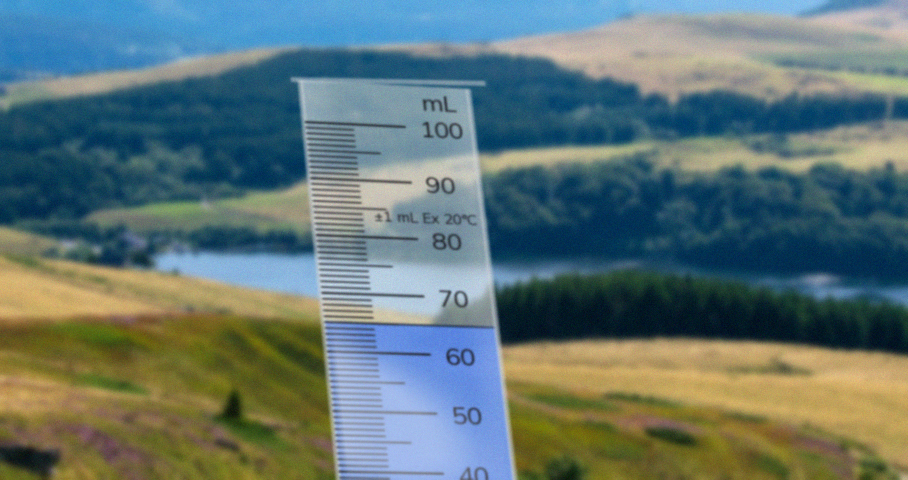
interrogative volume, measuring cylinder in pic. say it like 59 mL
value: 65 mL
